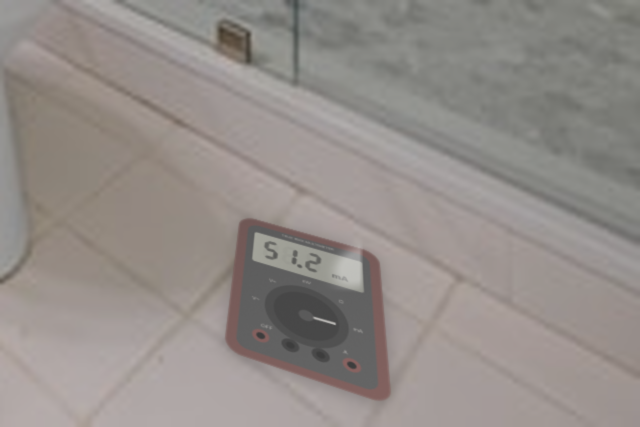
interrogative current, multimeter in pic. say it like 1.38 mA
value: 51.2 mA
